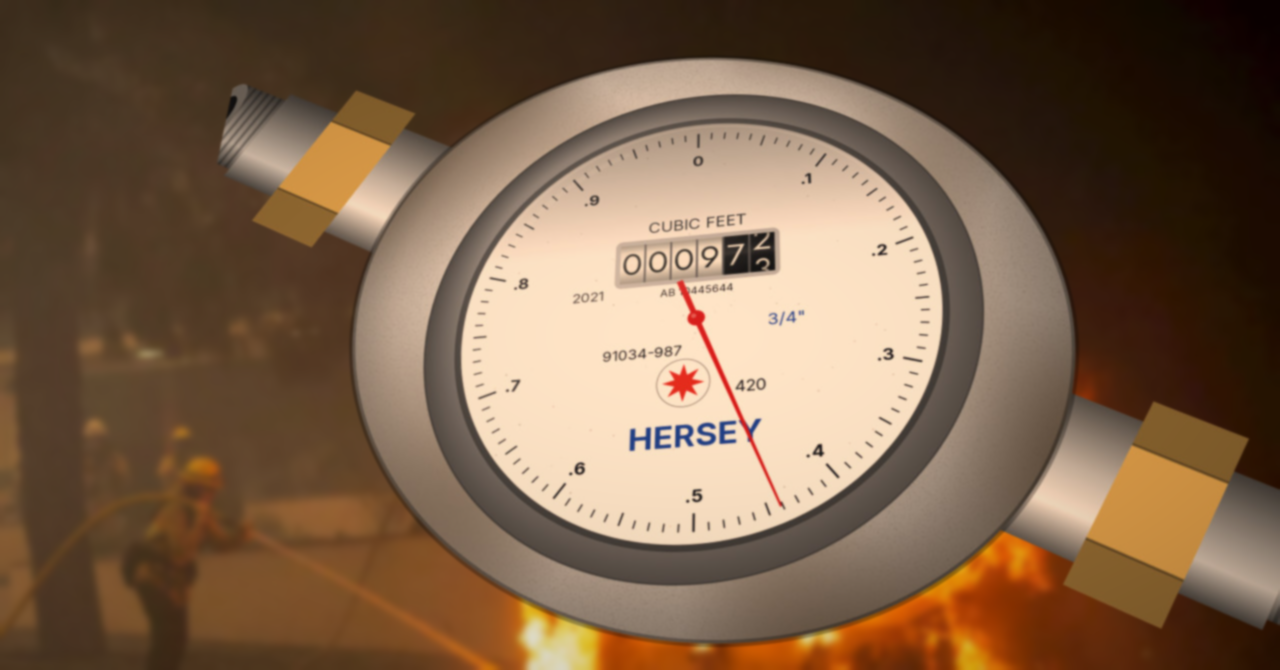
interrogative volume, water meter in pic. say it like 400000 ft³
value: 972.44 ft³
